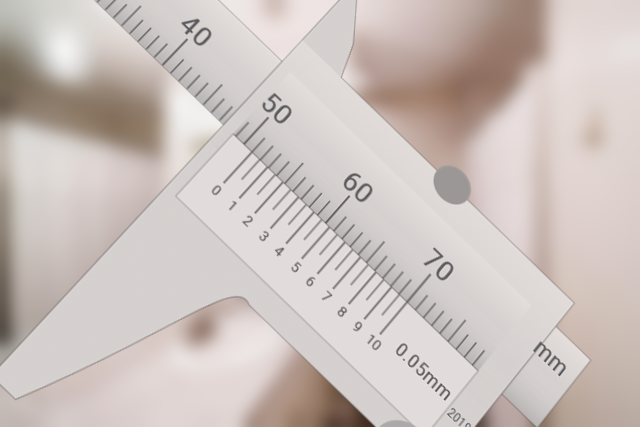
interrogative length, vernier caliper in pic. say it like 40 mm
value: 51.0 mm
